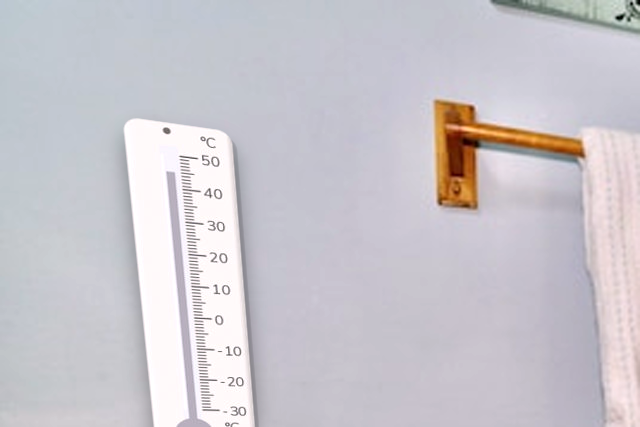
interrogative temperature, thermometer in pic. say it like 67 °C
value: 45 °C
